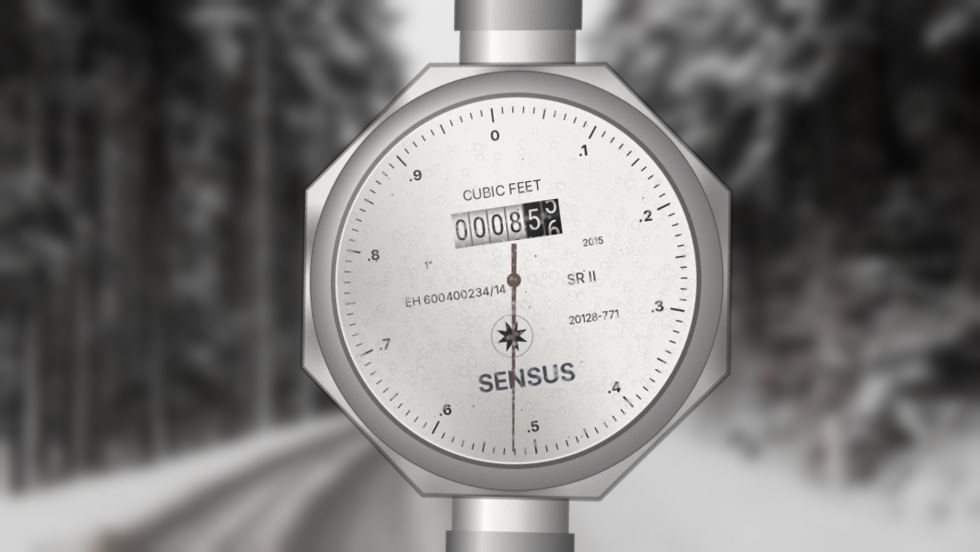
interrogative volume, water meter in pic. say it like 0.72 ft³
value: 855.52 ft³
